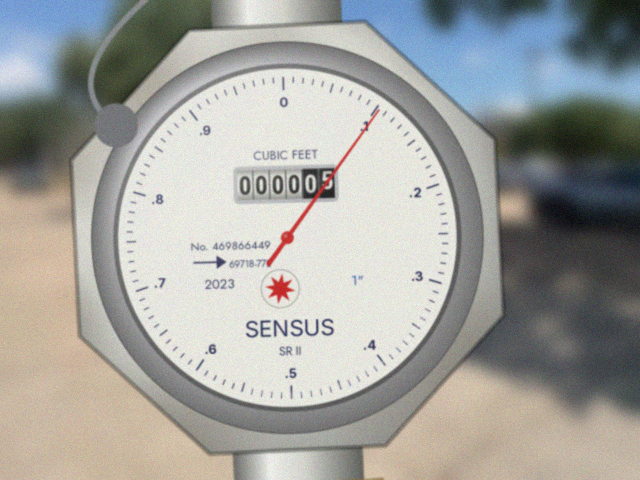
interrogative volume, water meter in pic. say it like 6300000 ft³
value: 5.10 ft³
